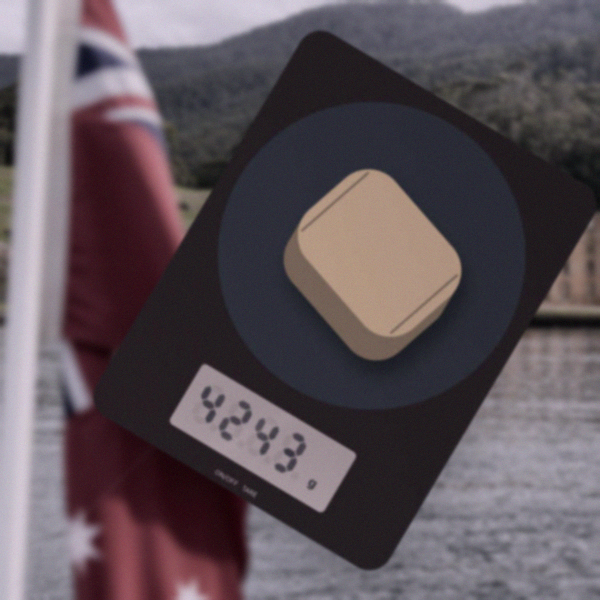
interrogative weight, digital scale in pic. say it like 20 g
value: 4243 g
